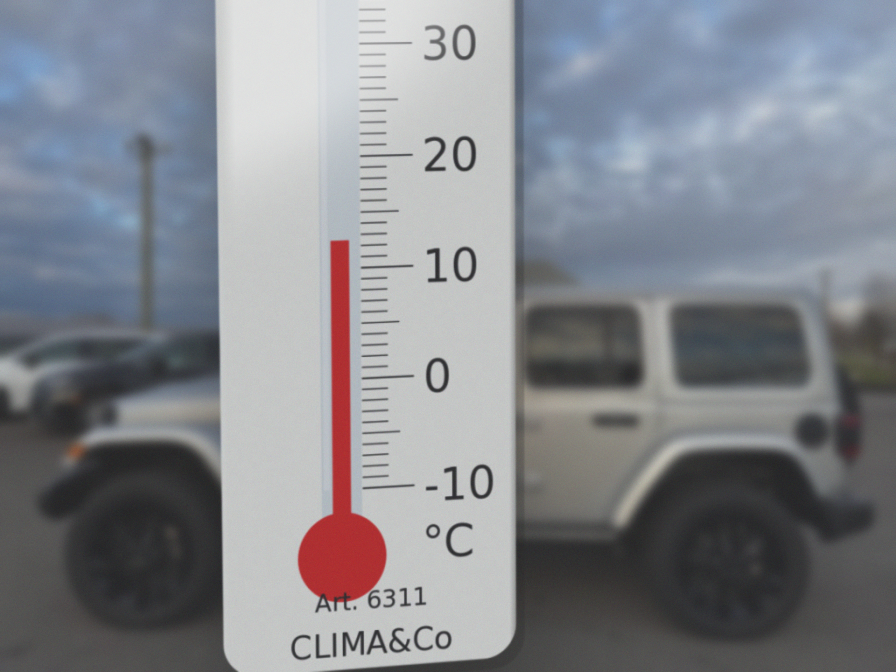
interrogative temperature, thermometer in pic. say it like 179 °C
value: 12.5 °C
